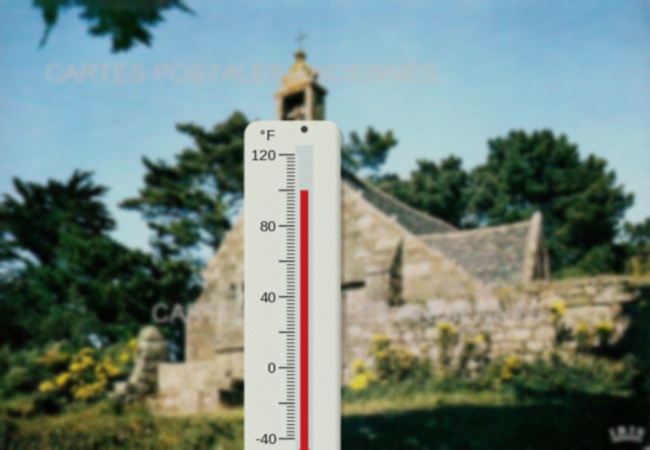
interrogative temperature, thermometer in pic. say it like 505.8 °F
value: 100 °F
